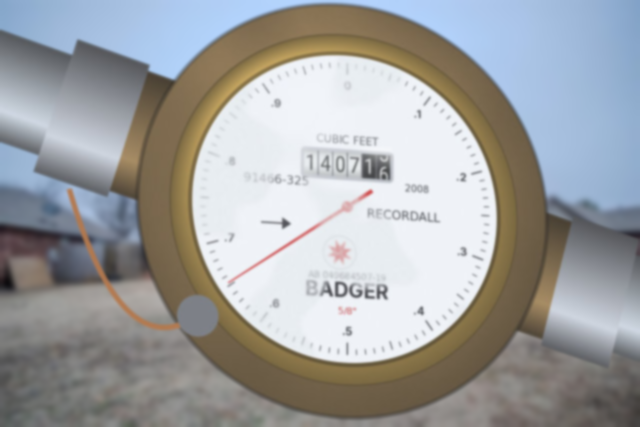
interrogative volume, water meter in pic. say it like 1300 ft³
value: 140715.65 ft³
